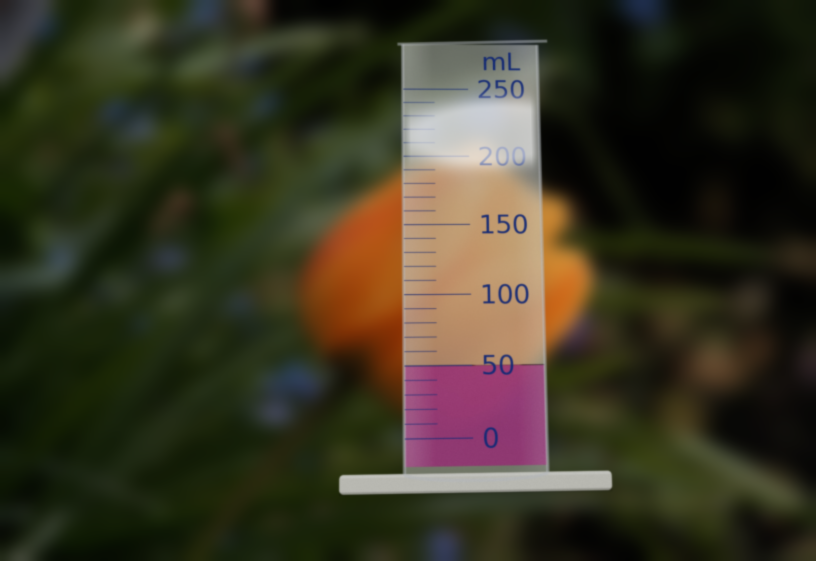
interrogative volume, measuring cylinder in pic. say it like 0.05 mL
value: 50 mL
